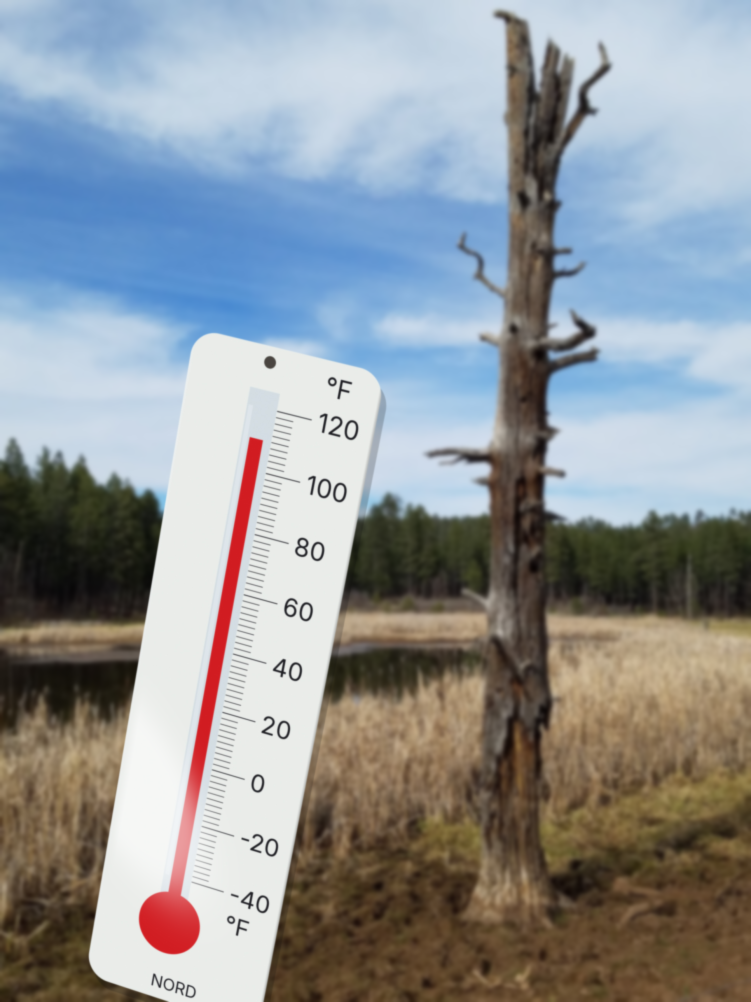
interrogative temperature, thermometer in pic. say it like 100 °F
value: 110 °F
